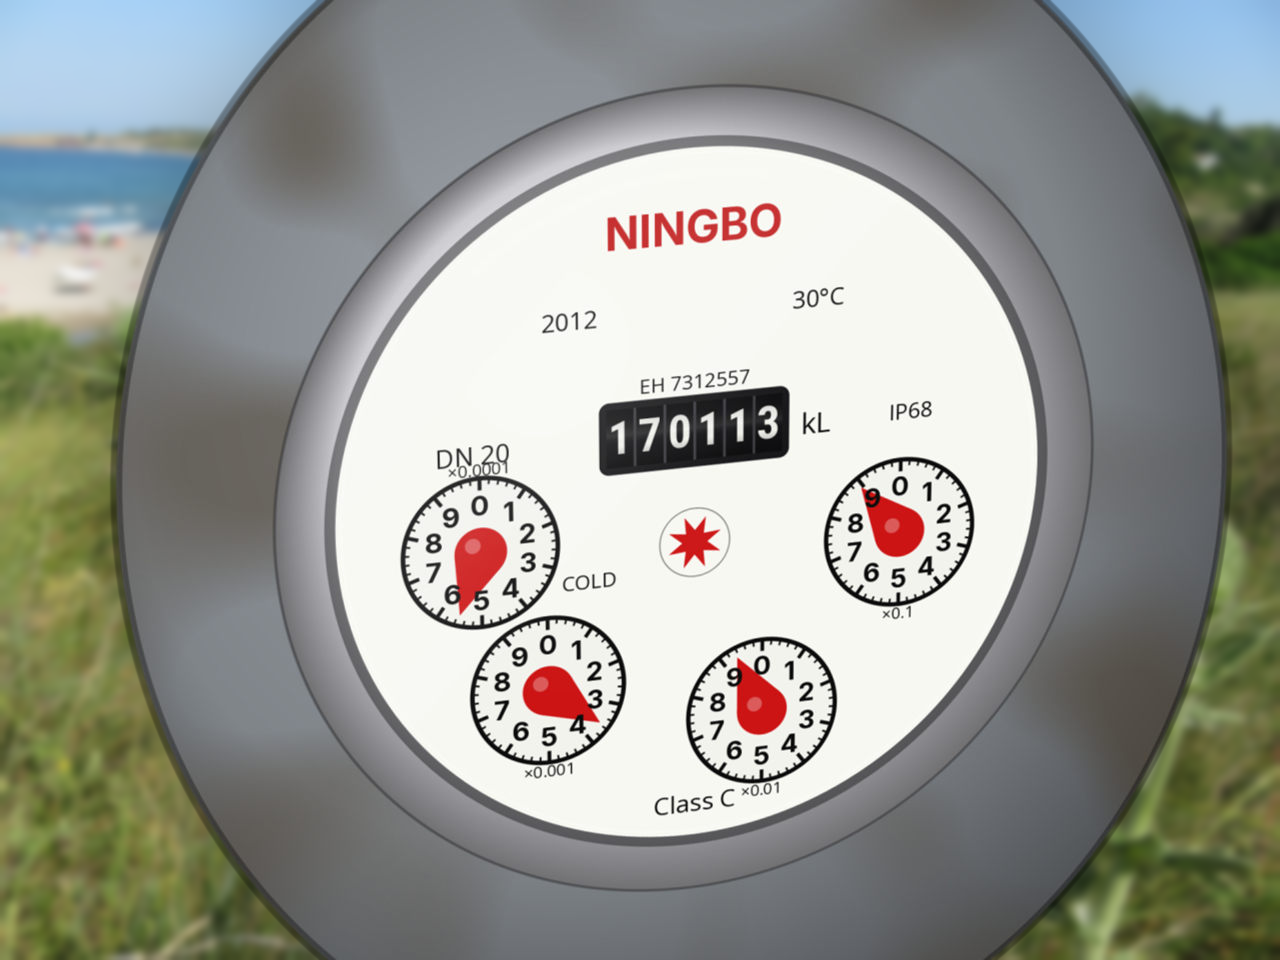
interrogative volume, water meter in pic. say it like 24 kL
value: 170113.8935 kL
